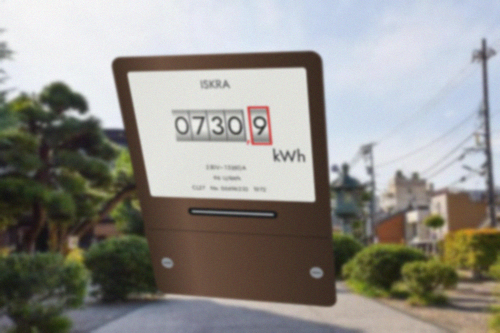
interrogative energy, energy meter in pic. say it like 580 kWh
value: 730.9 kWh
